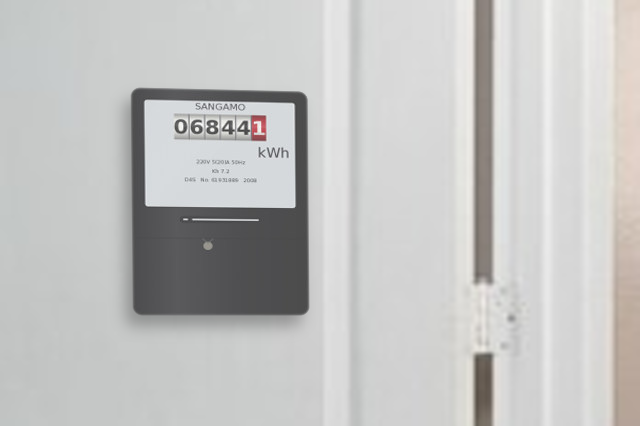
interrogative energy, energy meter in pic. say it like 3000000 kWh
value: 6844.1 kWh
